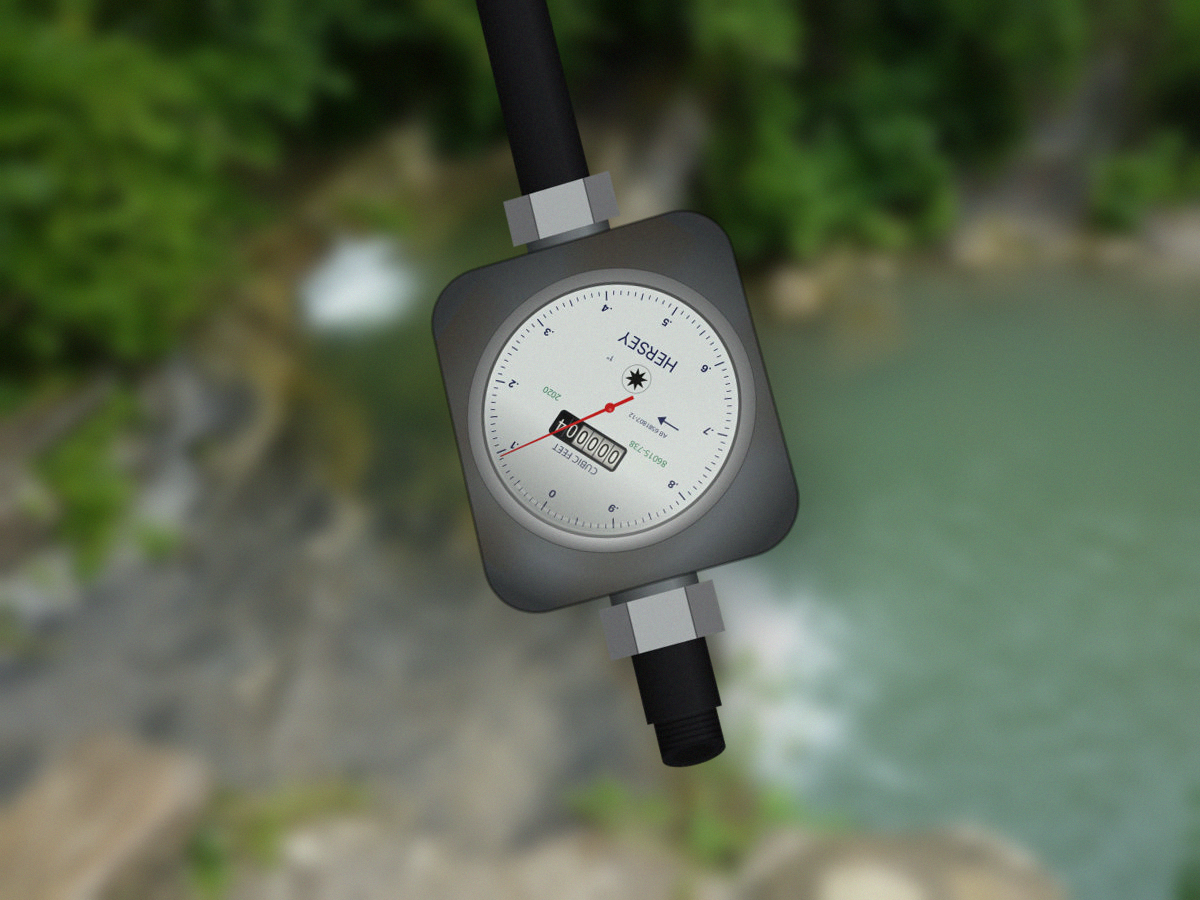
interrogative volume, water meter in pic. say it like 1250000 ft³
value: 4.09 ft³
